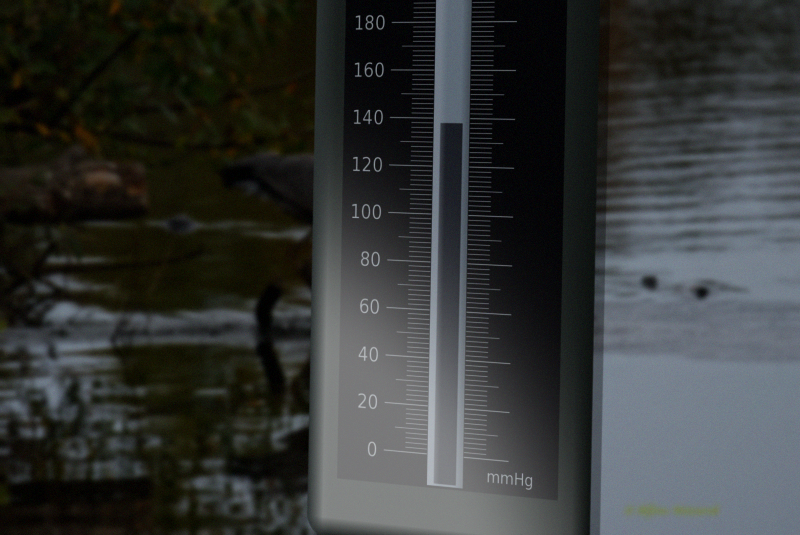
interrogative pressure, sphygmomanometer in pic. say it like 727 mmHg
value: 138 mmHg
